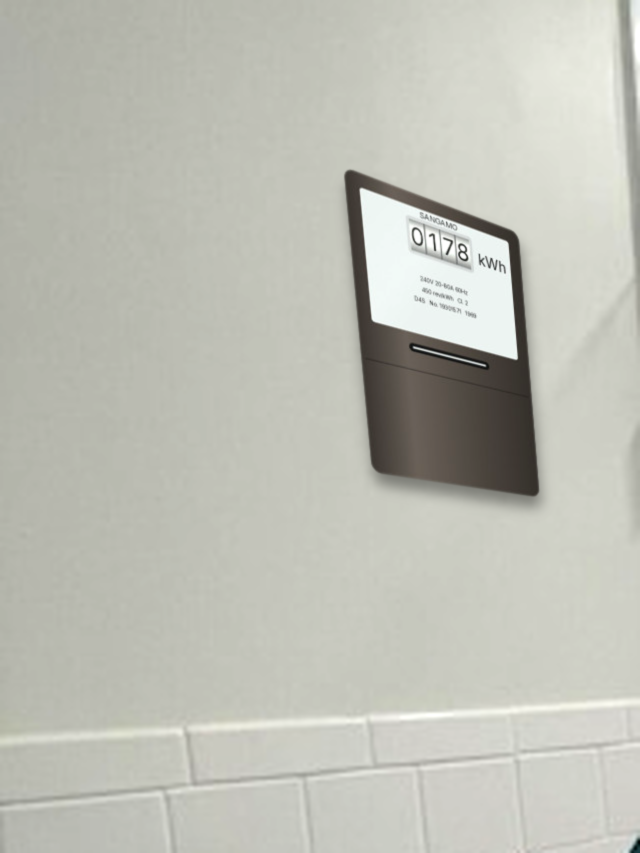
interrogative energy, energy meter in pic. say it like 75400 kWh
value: 178 kWh
